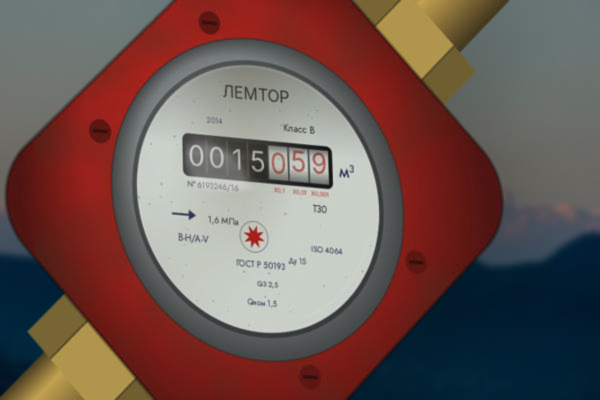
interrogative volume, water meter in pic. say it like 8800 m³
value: 15.059 m³
